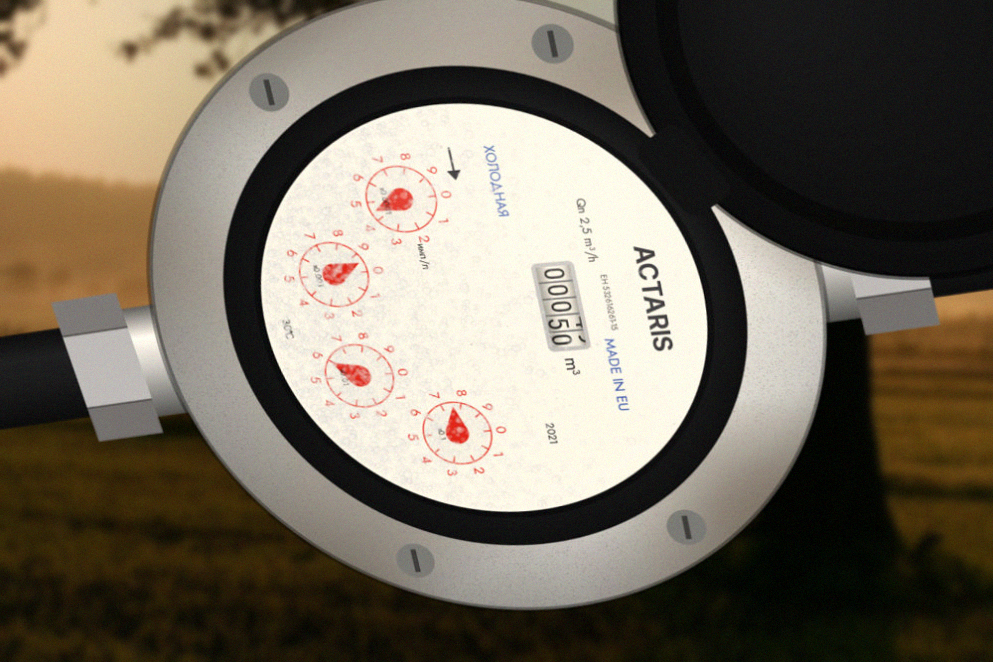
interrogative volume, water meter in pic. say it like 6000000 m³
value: 49.7594 m³
